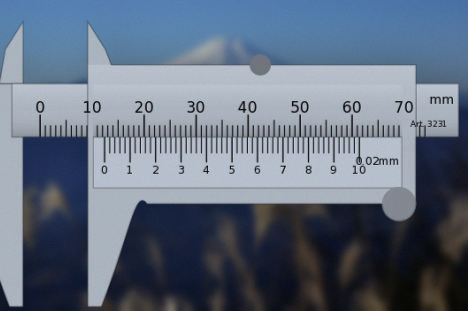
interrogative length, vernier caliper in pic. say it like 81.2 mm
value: 12.4 mm
